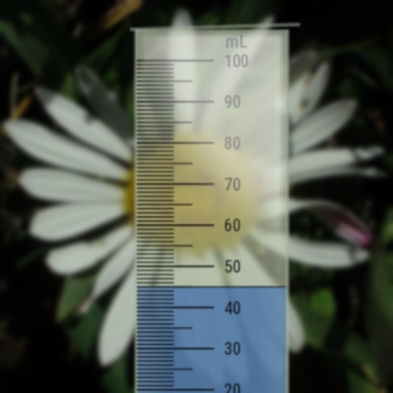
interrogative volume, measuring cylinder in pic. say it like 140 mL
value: 45 mL
